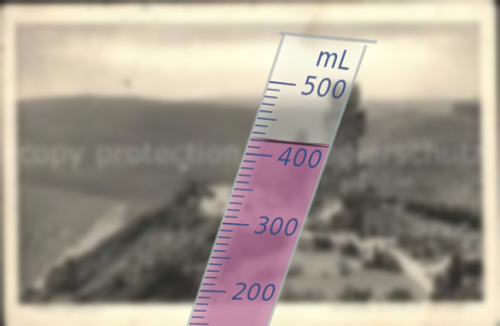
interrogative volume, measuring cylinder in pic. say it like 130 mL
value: 420 mL
